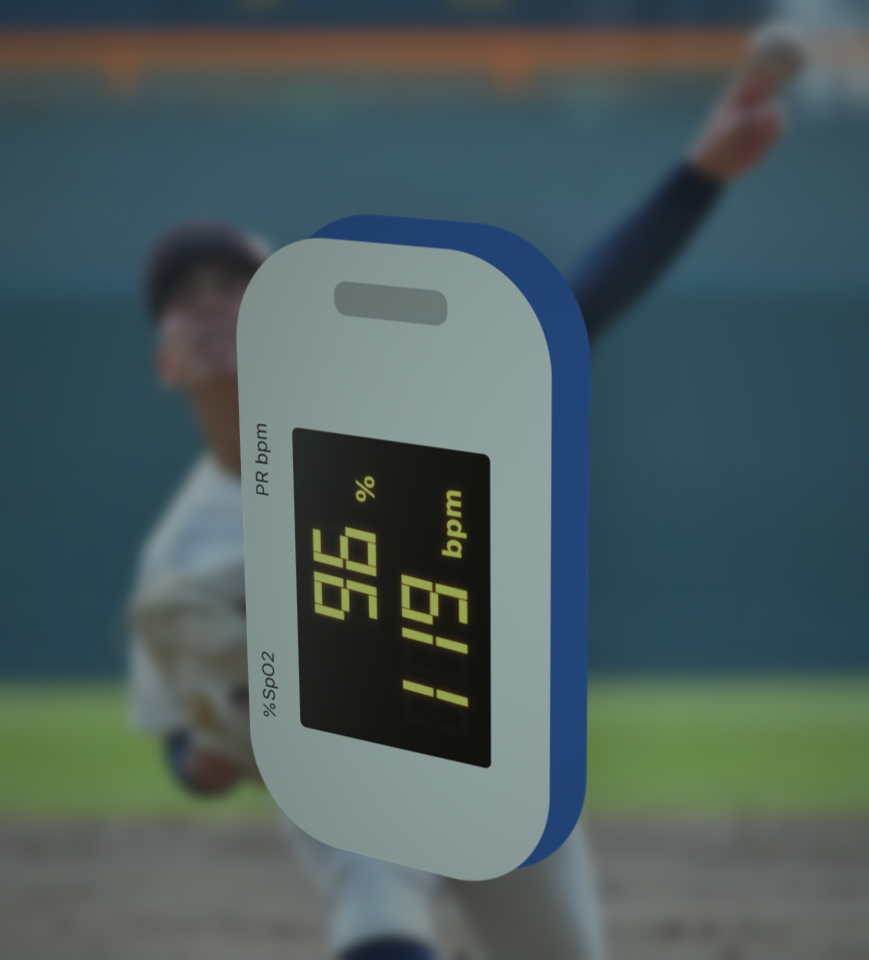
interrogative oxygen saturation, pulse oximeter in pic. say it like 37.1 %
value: 96 %
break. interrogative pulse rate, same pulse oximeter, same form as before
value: 119 bpm
